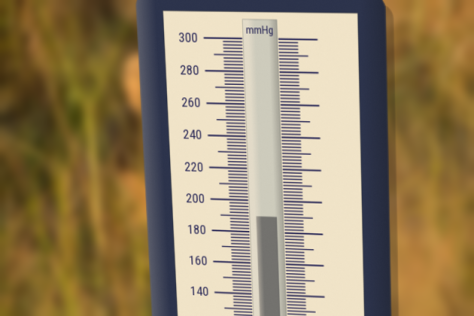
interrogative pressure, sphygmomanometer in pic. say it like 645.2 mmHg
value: 190 mmHg
